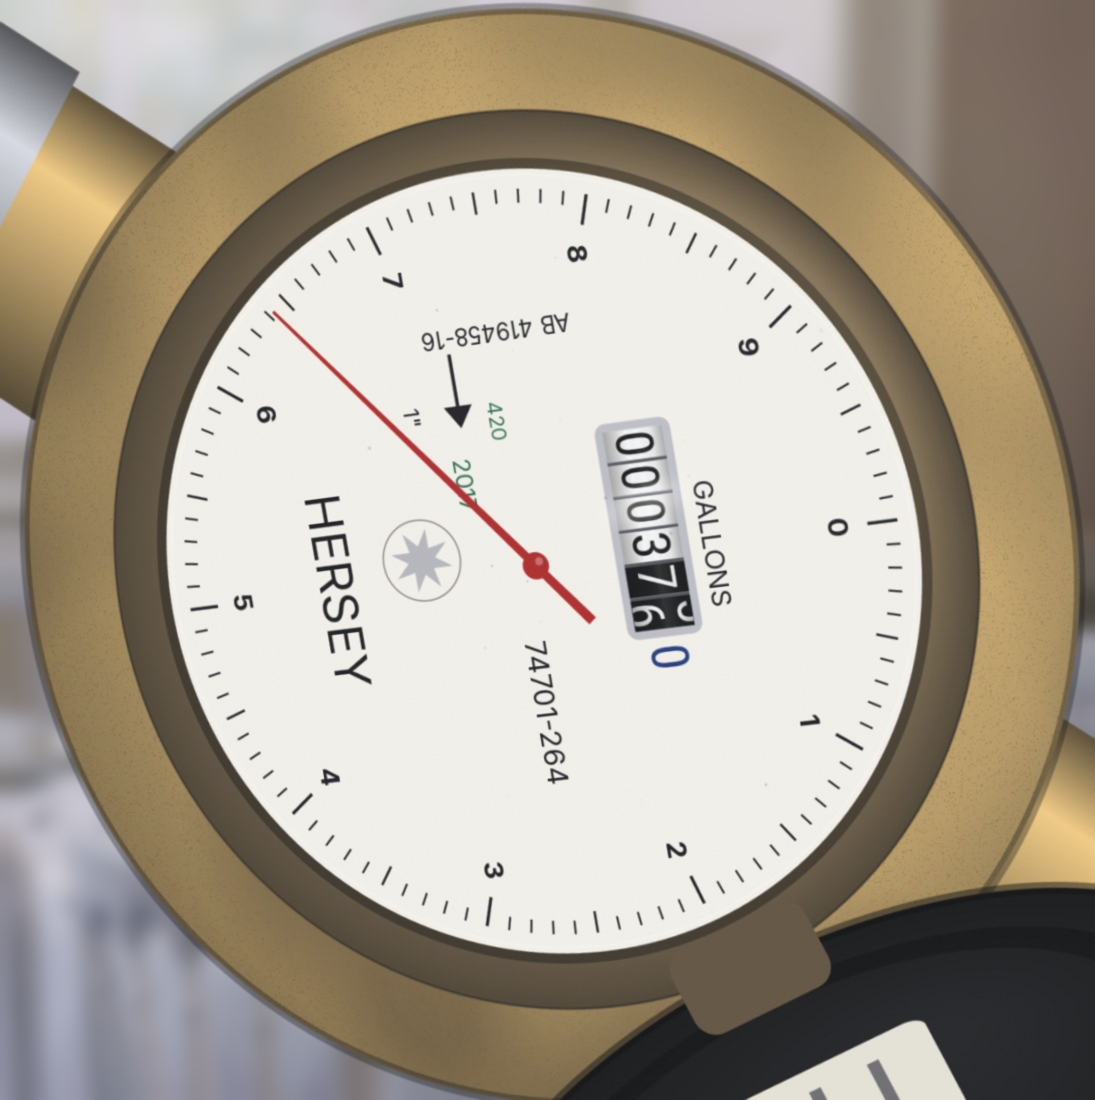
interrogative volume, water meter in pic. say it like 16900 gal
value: 3756.4 gal
